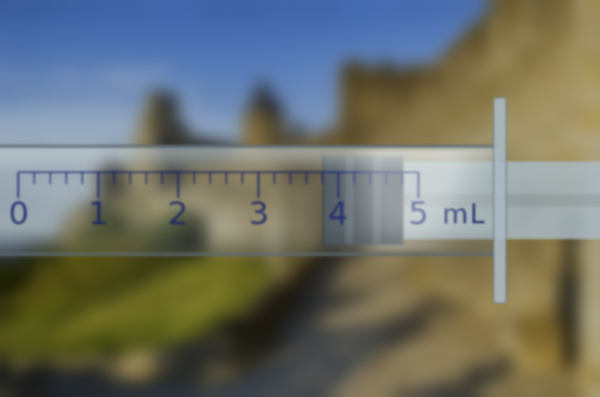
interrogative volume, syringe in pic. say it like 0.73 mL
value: 3.8 mL
